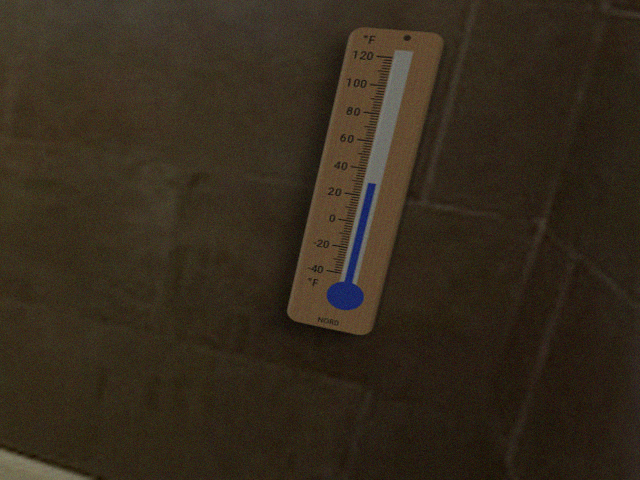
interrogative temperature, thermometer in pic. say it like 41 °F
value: 30 °F
